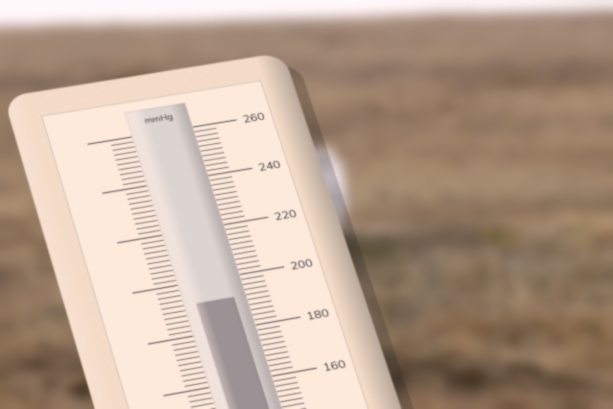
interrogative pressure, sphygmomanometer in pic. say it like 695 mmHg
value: 192 mmHg
